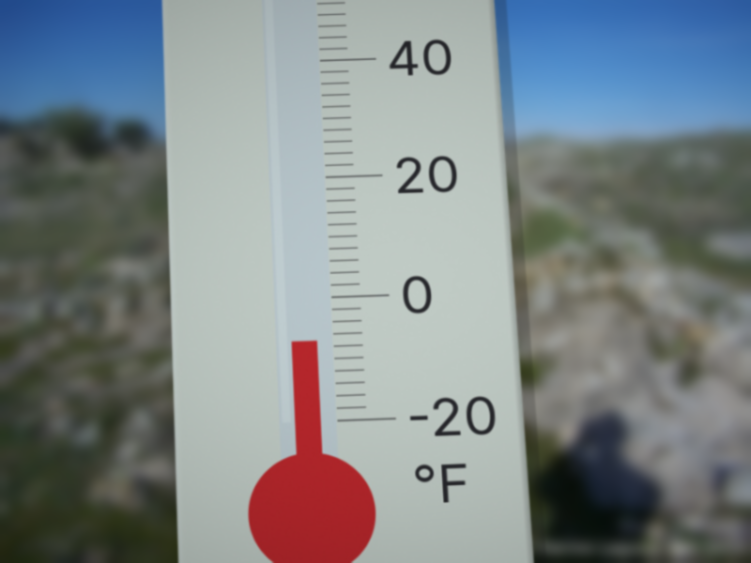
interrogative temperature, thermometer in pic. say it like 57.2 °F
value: -7 °F
